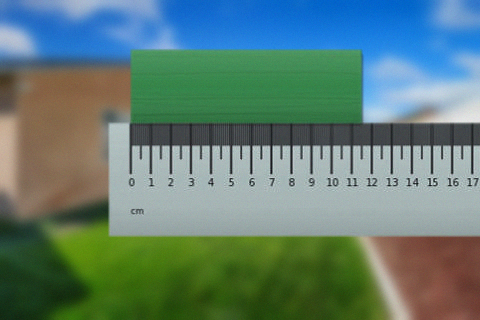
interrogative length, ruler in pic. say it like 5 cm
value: 11.5 cm
